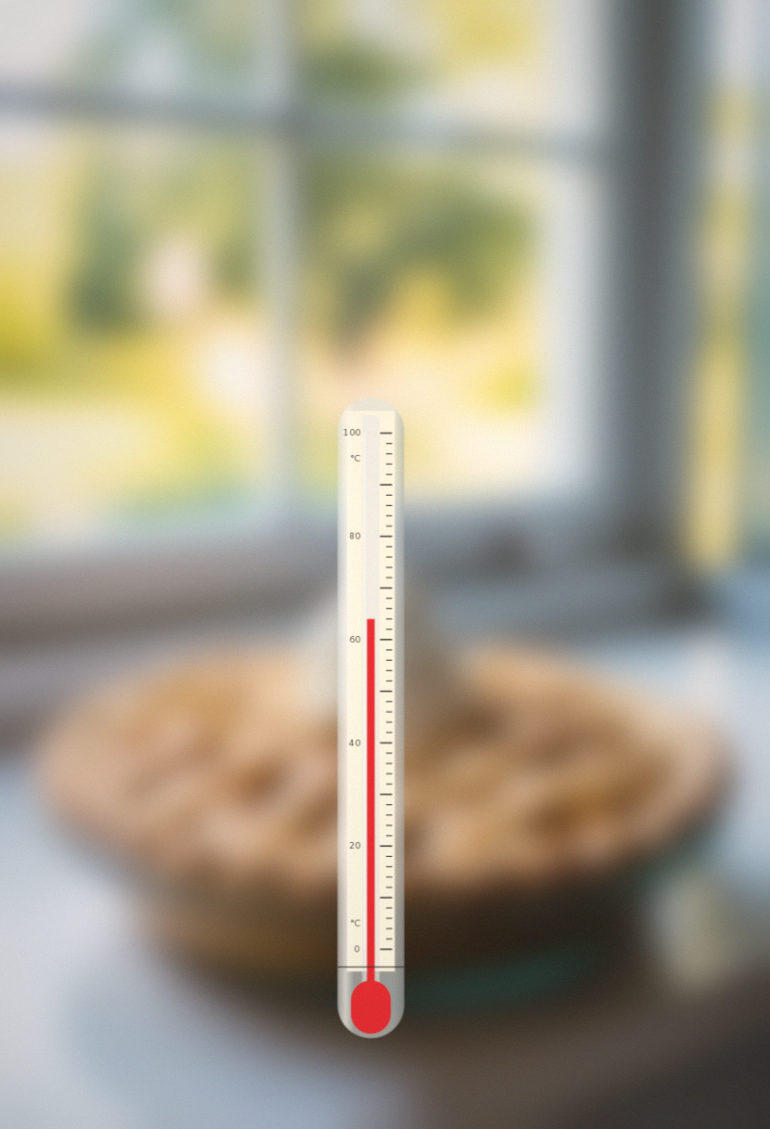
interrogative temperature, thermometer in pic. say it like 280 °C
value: 64 °C
